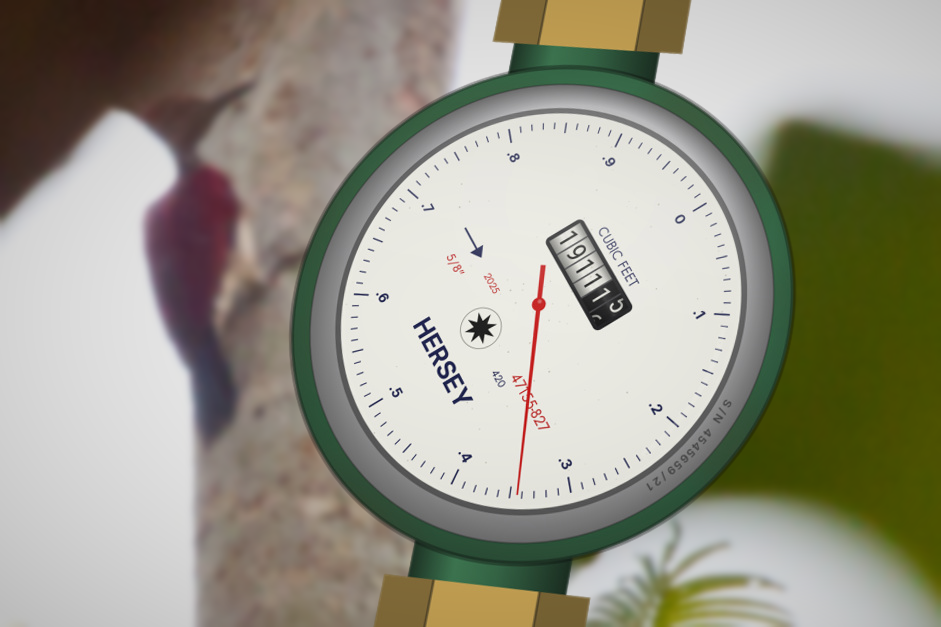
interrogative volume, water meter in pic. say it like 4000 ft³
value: 191115.34 ft³
